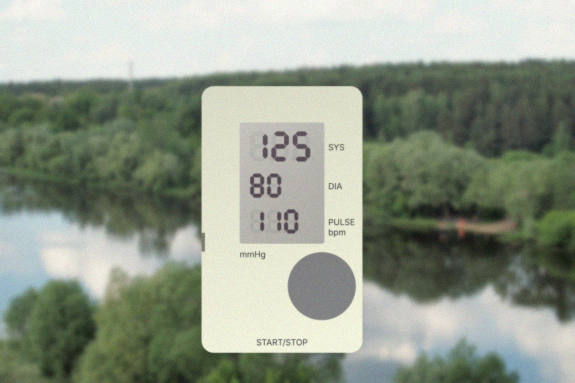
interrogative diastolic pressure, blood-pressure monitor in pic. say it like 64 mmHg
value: 80 mmHg
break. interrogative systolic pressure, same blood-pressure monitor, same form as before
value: 125 mmHg
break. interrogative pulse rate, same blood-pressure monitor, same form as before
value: 110 bpm
